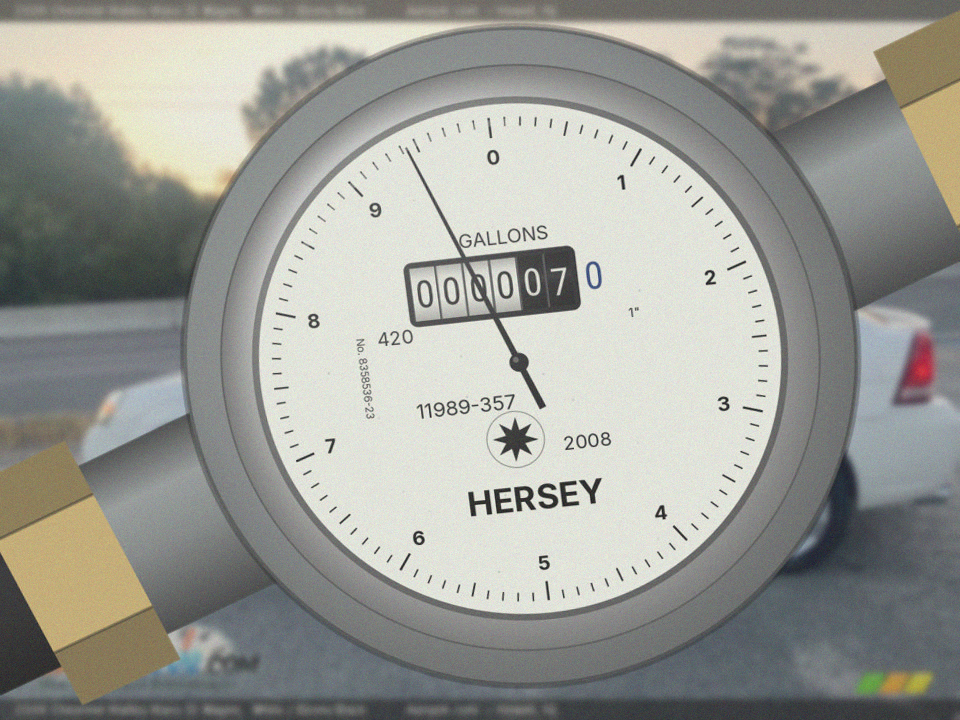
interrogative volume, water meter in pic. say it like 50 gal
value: 69.4 gal
